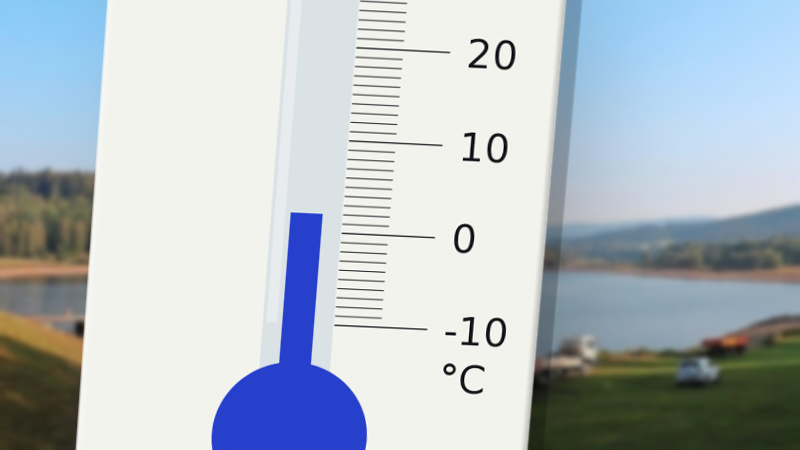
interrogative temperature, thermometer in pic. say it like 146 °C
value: 2 °C
